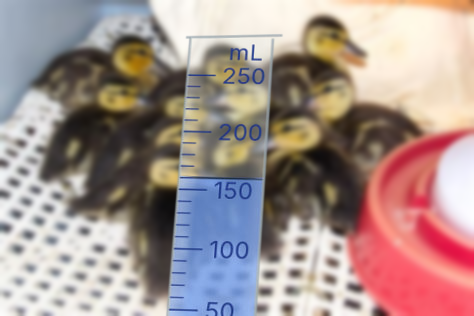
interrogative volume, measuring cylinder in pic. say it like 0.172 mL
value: 160 mL
